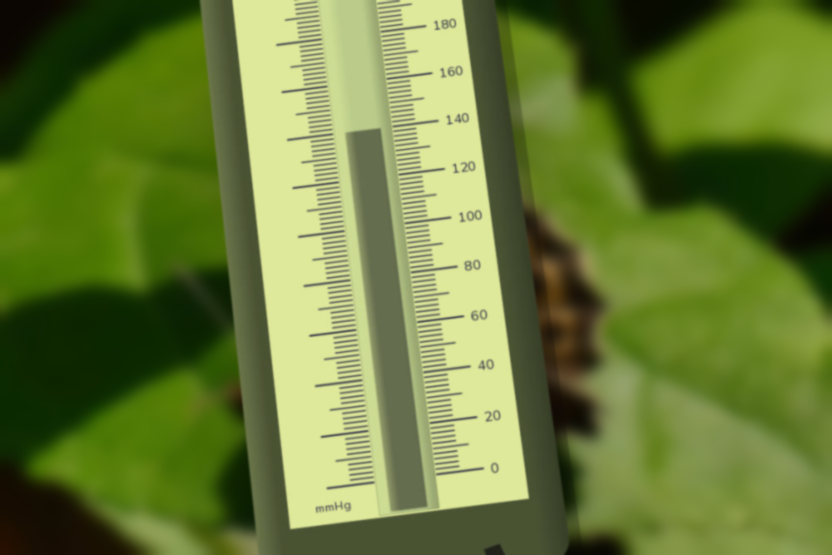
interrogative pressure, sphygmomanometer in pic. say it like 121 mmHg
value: 140 mmHg
